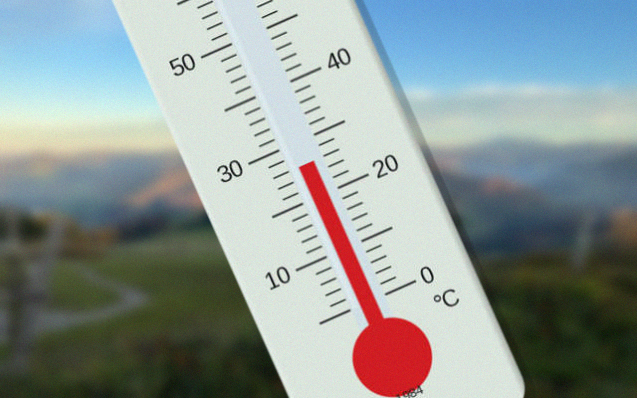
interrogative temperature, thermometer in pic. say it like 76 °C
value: 26 °C
